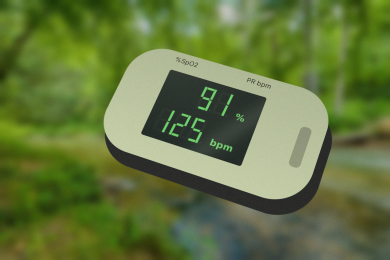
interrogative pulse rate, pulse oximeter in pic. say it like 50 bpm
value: 125 bpm
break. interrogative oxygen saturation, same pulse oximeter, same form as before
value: 91 %
